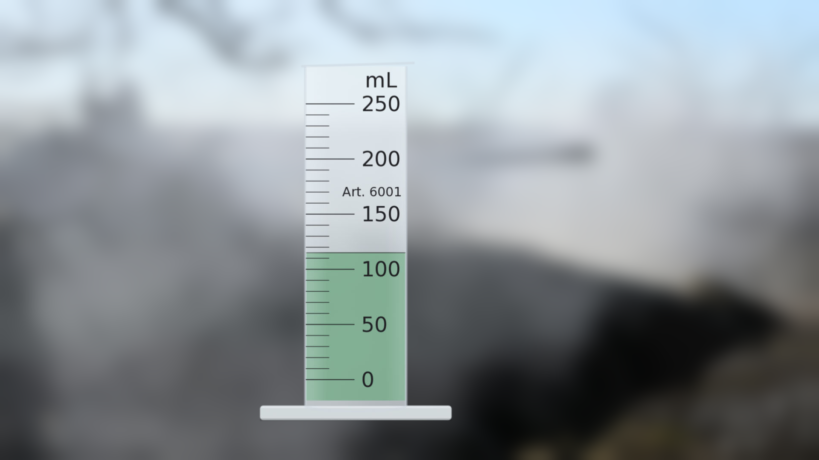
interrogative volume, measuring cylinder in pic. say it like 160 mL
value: 115 mL
